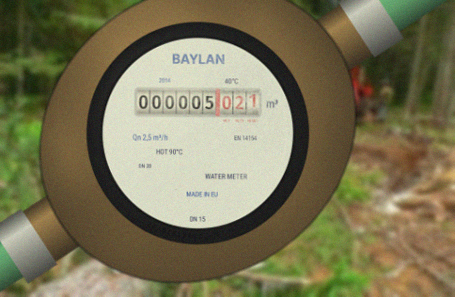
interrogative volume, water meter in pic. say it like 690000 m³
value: 5.021 m³
